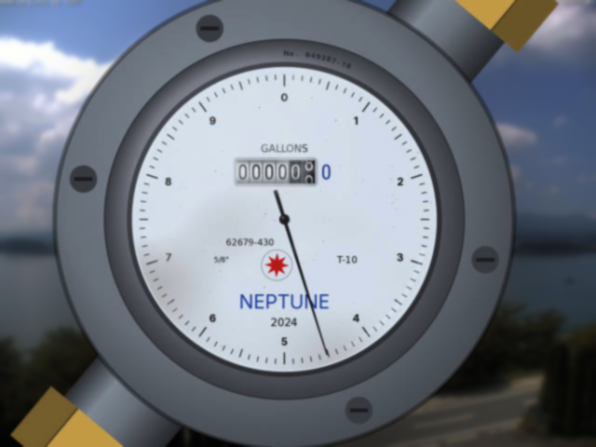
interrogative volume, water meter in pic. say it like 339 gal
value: 84.5 gal
